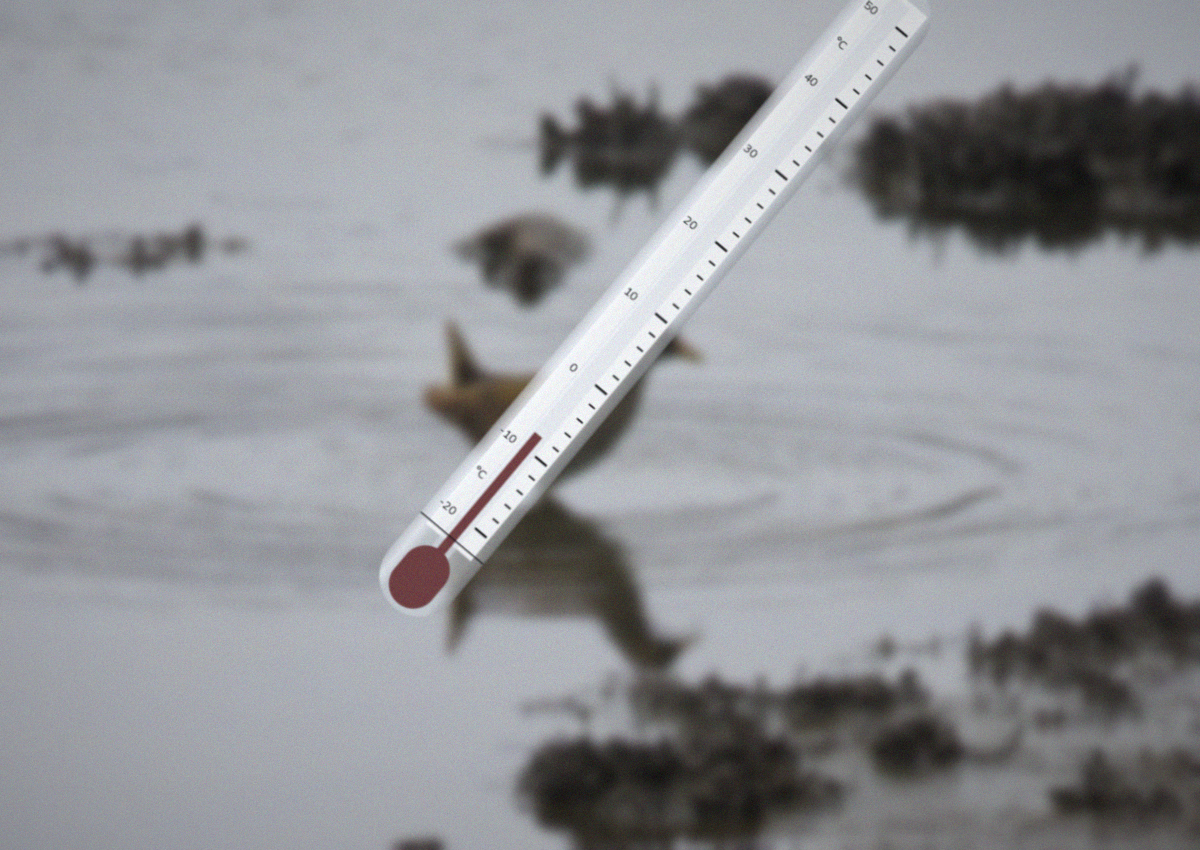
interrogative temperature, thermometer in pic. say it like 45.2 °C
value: -8 °C
